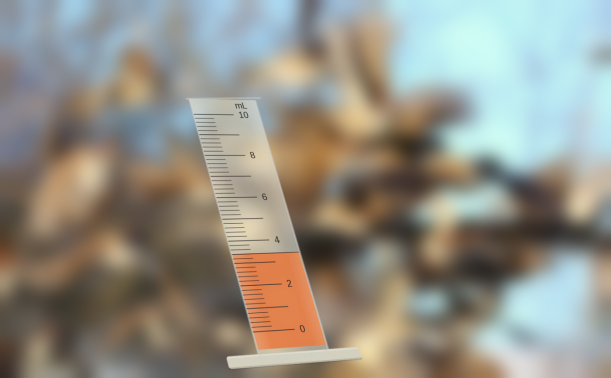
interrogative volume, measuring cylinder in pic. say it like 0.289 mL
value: 3.4 mL
